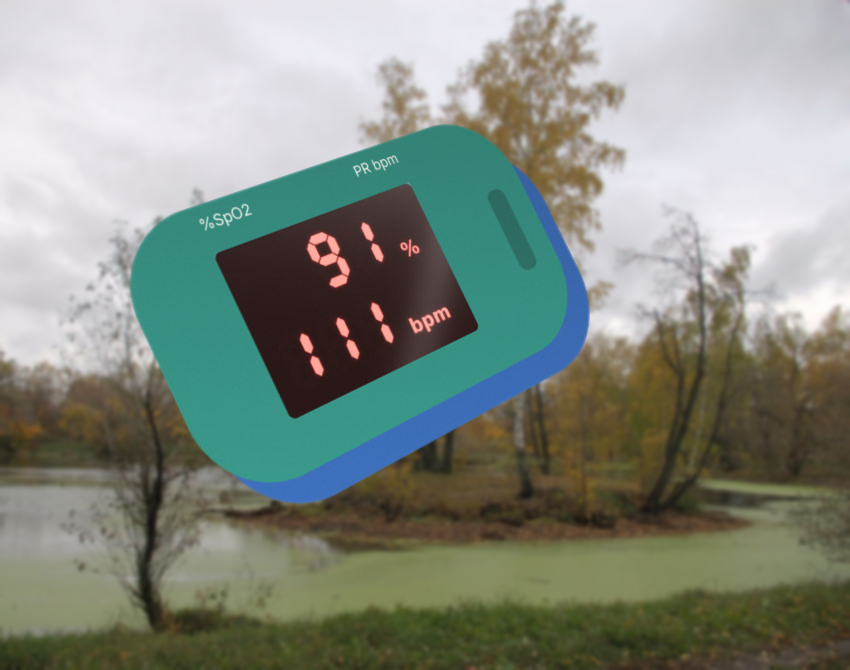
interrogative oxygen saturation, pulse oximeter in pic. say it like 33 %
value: 91 %
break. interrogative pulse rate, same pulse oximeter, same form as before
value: 111 bpm
